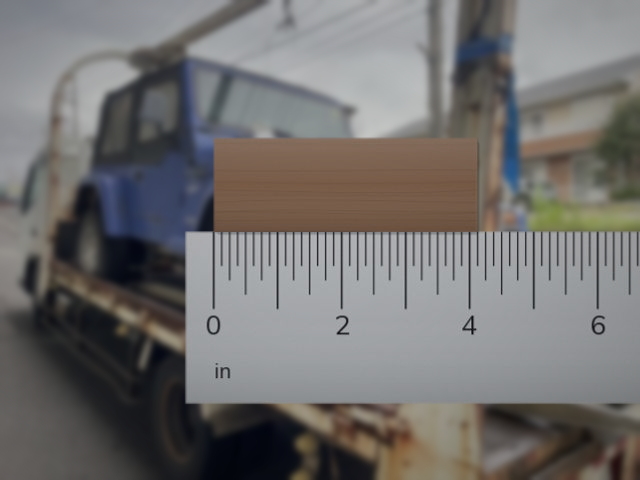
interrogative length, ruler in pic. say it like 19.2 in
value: 4.125 in
